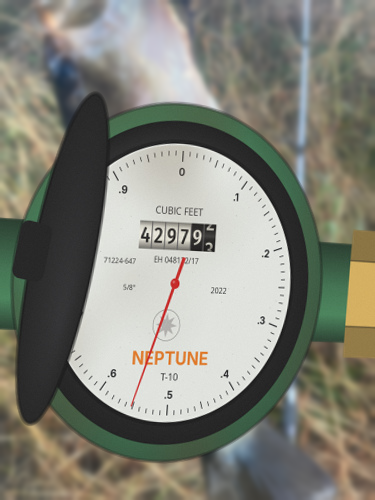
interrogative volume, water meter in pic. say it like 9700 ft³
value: 429792.55 ft³
